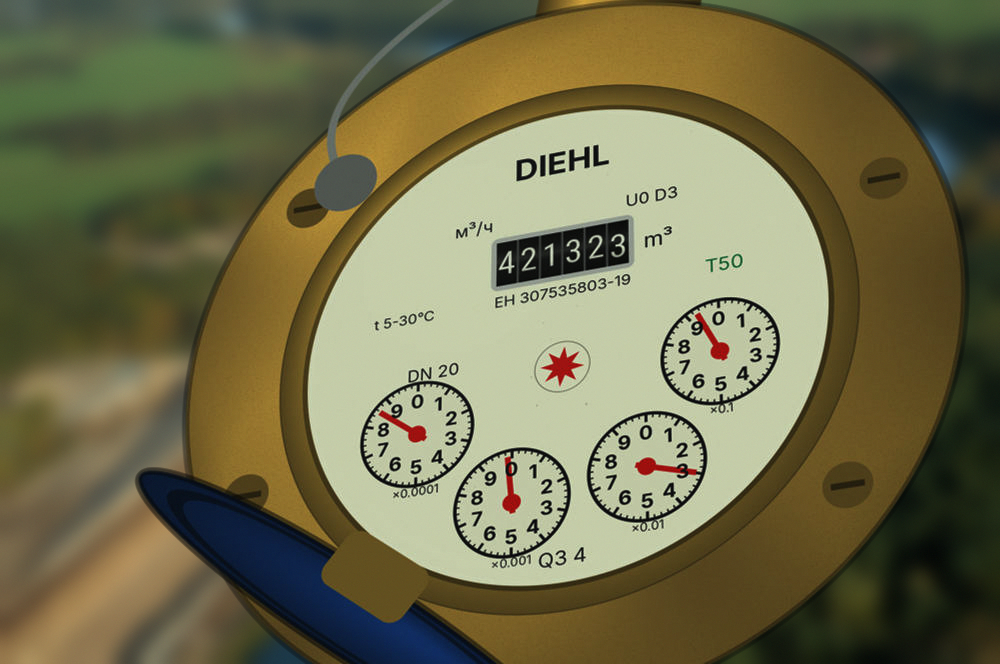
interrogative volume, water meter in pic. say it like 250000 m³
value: 421322.9298 m³
